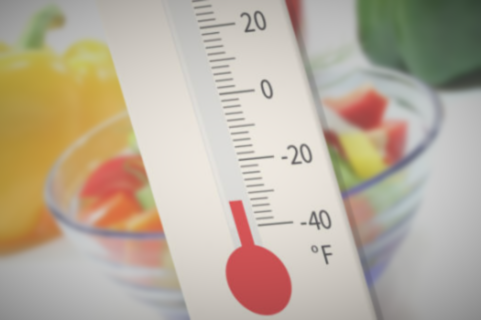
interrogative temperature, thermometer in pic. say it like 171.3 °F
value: -32 °F
